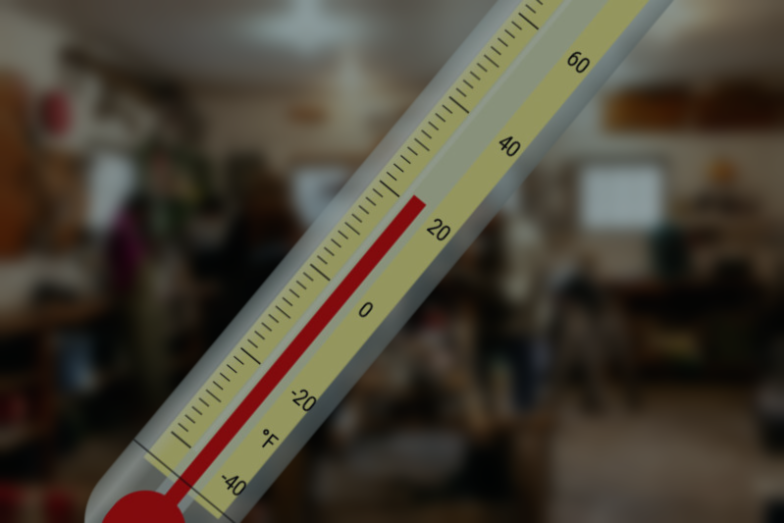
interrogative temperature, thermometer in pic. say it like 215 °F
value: 22 °F
